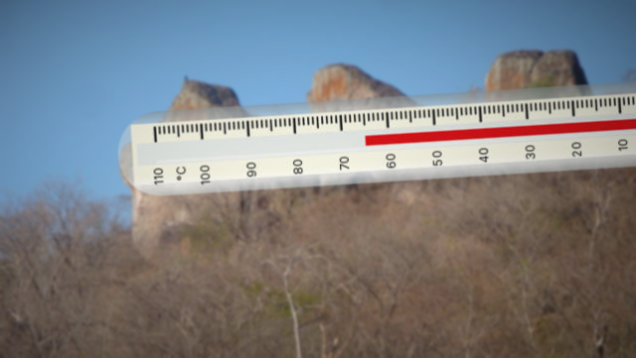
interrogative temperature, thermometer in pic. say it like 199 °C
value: 65 °C
